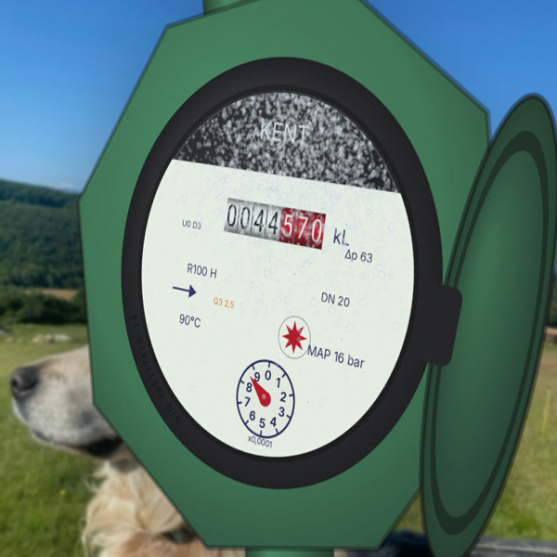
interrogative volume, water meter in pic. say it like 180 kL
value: 44.5708 kL
